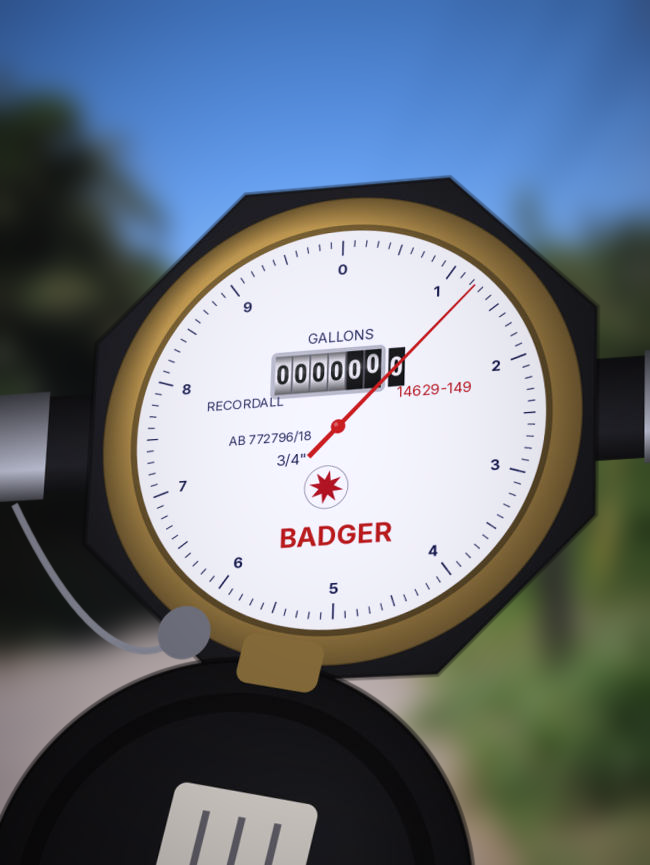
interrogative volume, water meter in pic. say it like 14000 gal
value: 1.2 gal
